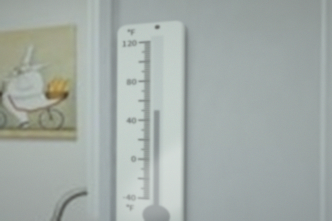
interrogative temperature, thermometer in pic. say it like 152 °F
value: 50 °F
